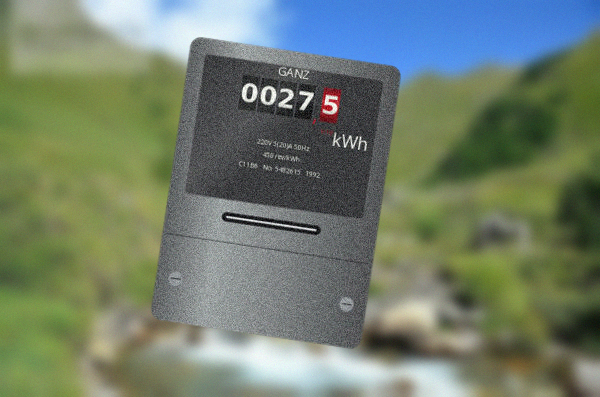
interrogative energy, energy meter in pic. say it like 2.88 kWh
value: 27.5 kWh
